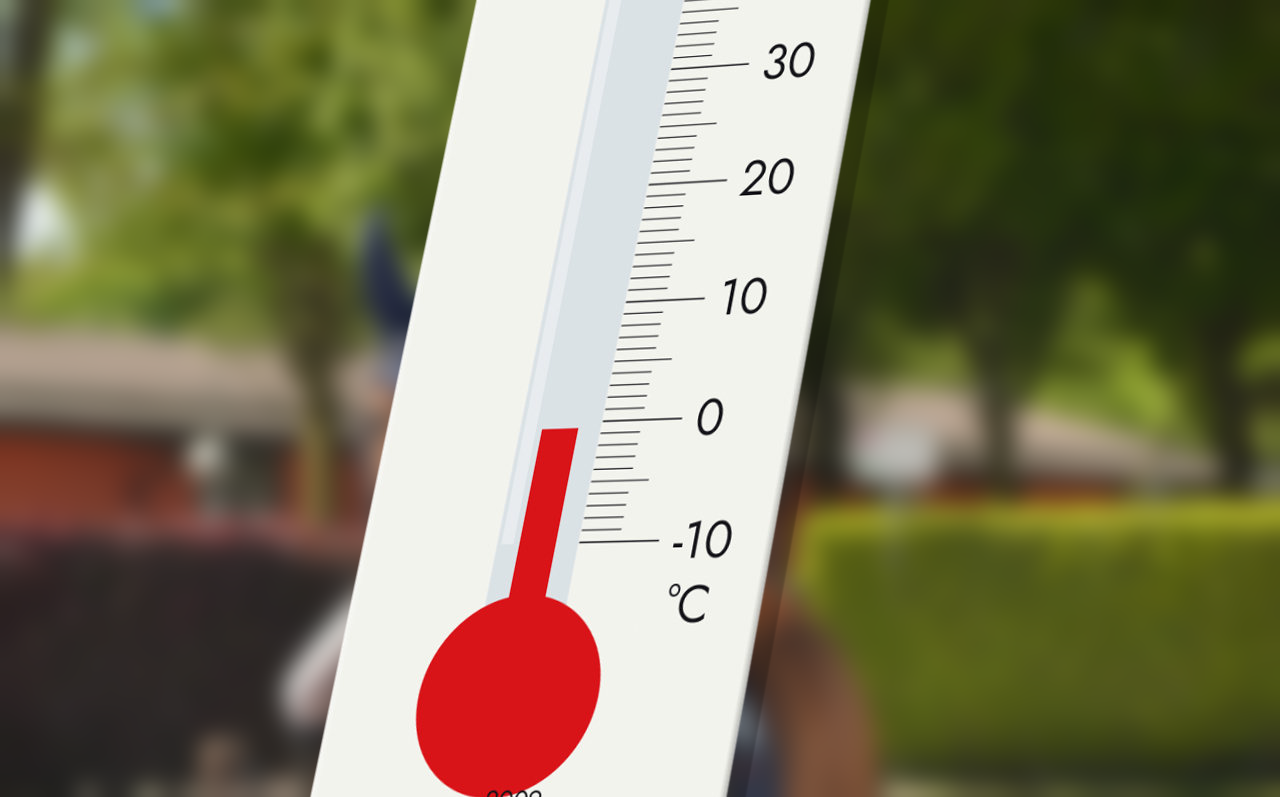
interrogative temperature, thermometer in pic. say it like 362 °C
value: -0.5 °C
